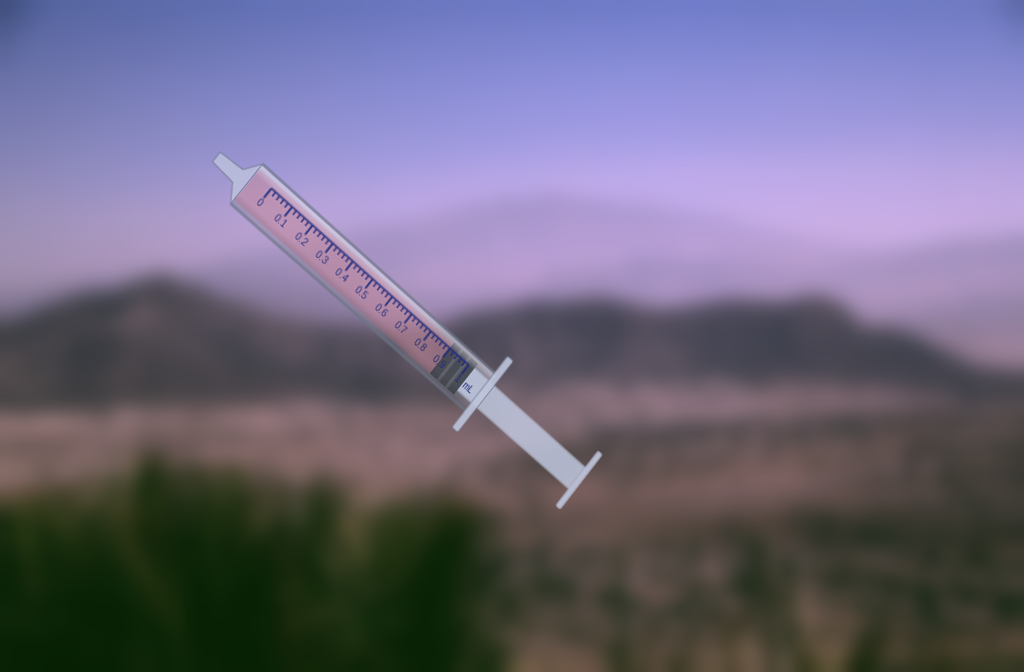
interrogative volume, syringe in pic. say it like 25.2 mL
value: 0.9 mL
